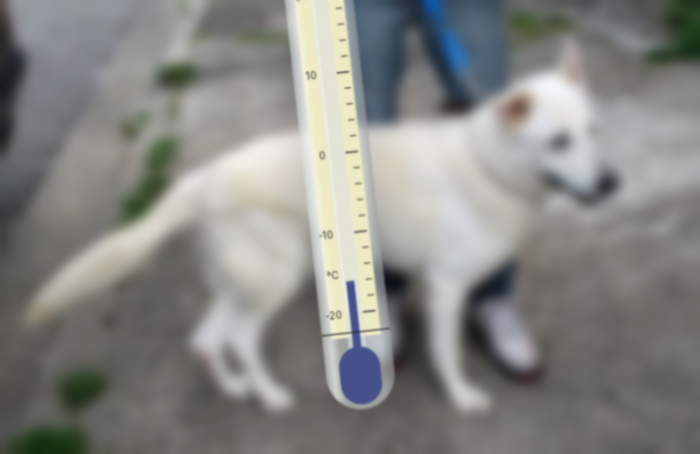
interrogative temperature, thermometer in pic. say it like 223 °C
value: -16 °C
